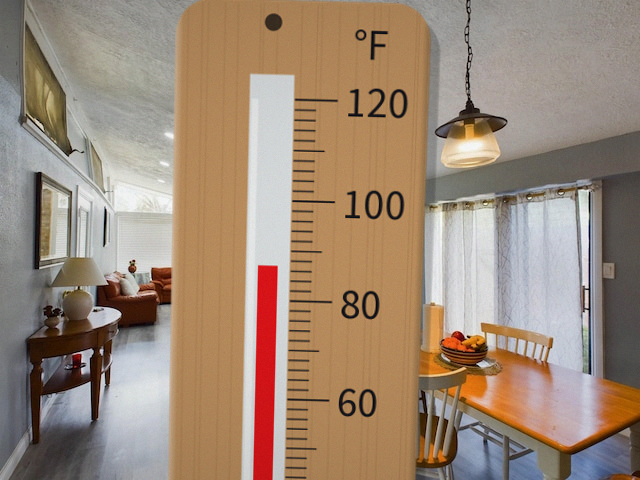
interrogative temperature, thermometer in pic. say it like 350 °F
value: 87 °F
